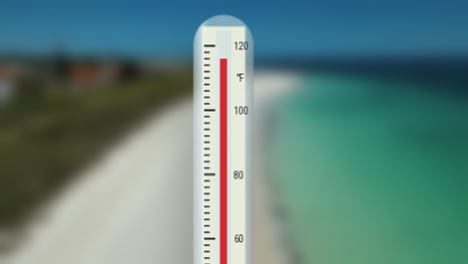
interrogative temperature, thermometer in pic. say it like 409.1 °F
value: 116 °F
